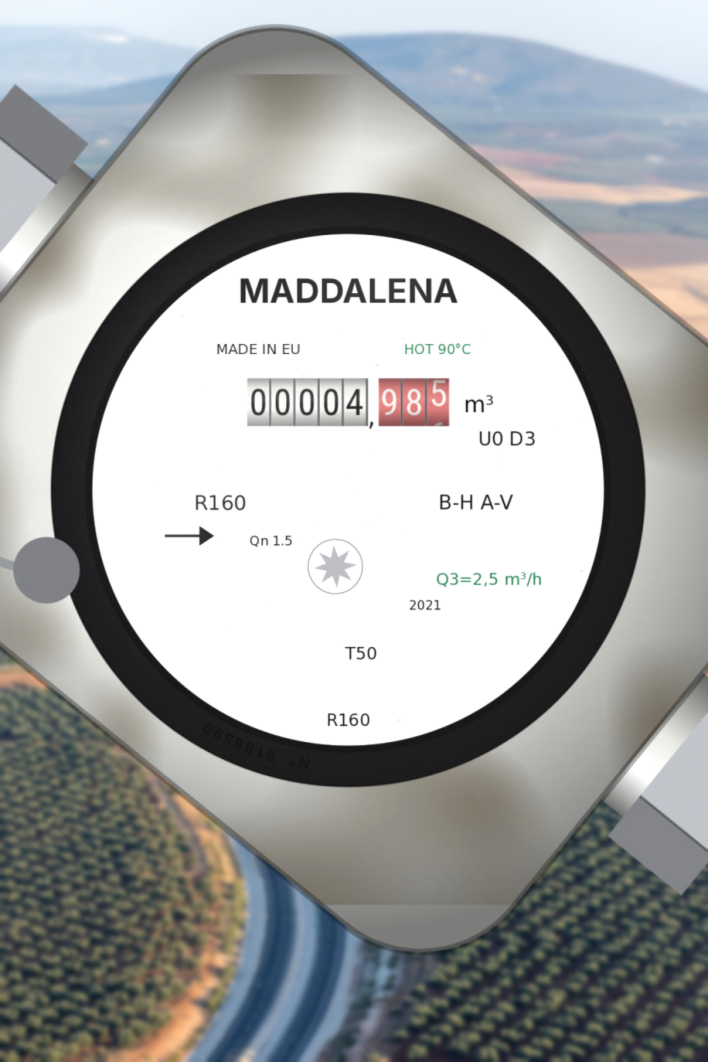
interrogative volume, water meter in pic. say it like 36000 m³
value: 4.985 m³
